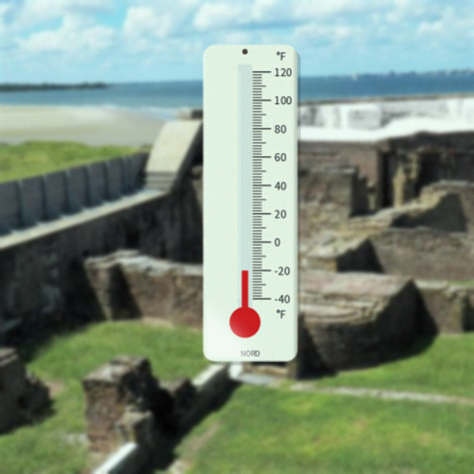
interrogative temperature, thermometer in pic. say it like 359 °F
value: -20 °F
